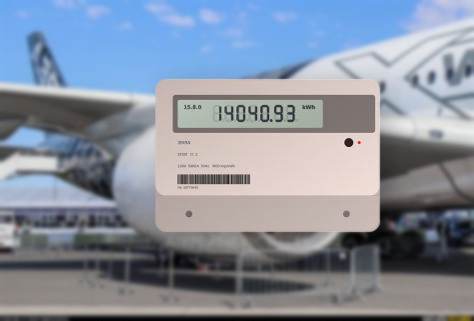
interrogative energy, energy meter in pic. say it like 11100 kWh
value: 14040.93 kWh
